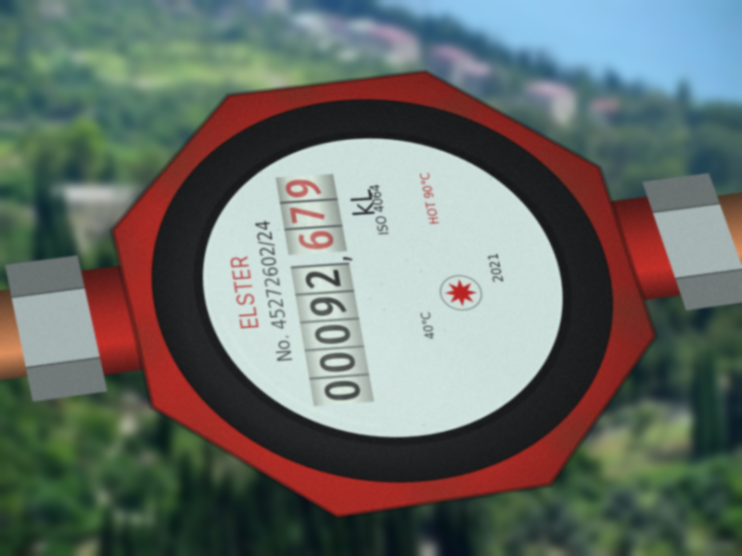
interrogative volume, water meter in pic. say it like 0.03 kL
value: 92.679 kL
